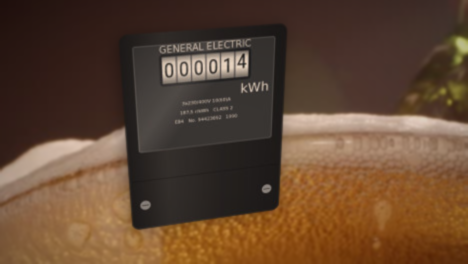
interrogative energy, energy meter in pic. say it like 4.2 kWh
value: 14 kWh
